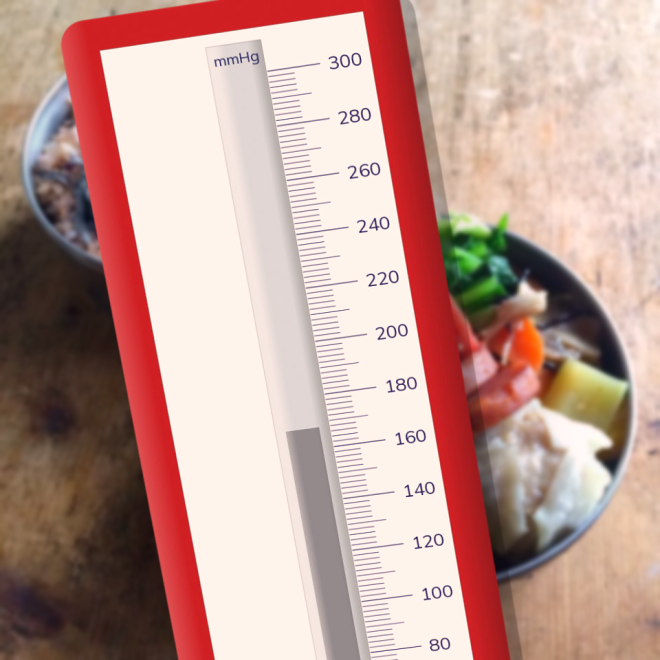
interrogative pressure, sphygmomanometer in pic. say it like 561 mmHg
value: 168 mmHg
